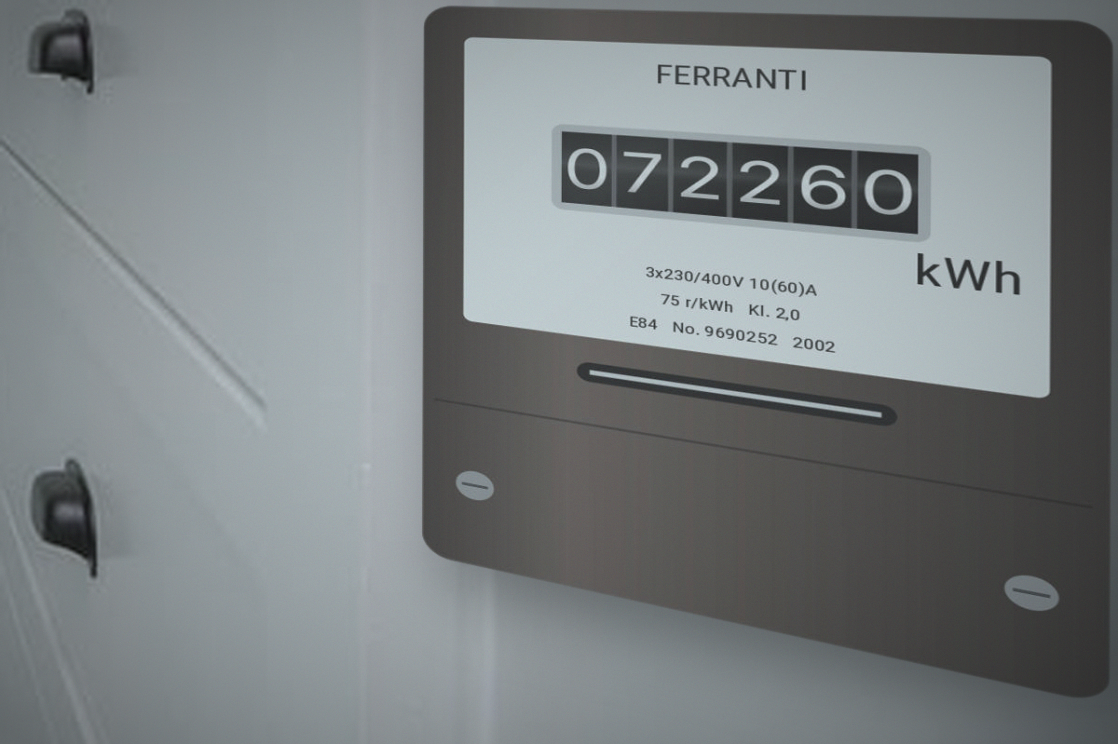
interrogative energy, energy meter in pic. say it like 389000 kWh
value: 72260 kWh
